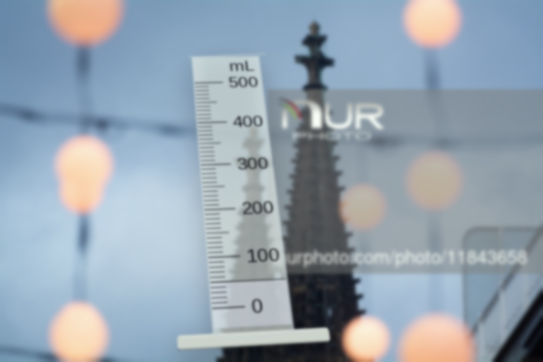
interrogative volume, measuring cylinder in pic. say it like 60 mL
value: 50 mL
